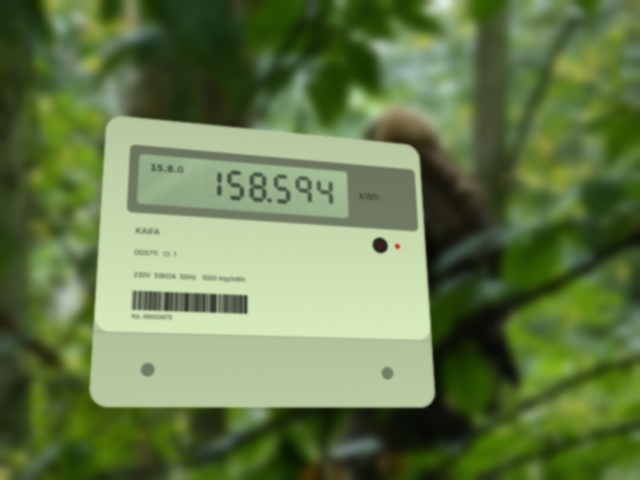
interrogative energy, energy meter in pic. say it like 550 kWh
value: 158.594 kWh
